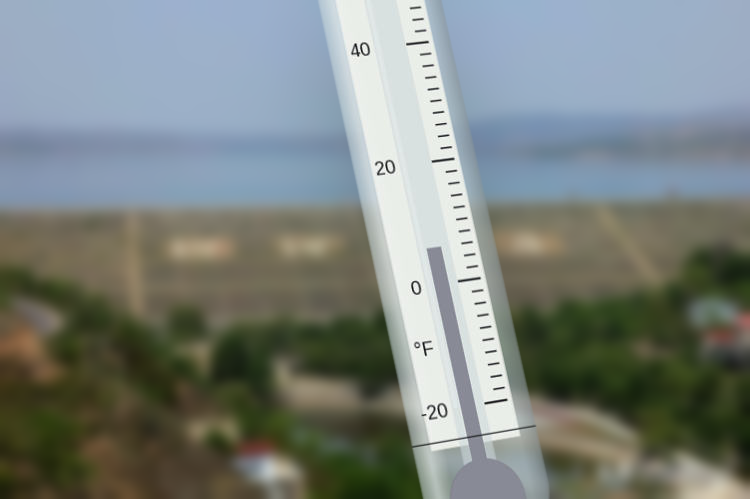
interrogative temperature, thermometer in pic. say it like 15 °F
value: 6 °F
